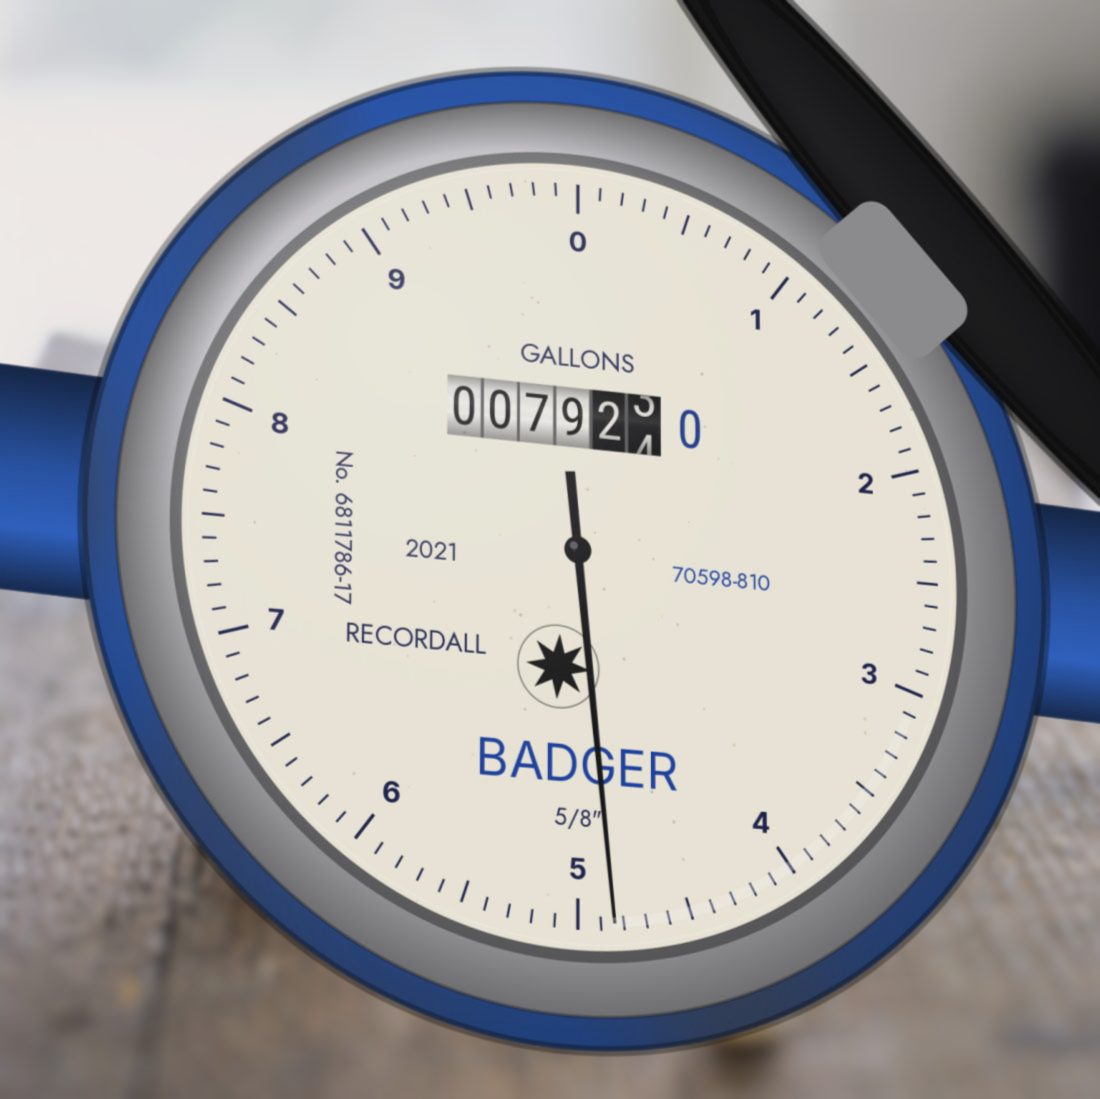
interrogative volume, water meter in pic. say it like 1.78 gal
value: 79234.8 gal
